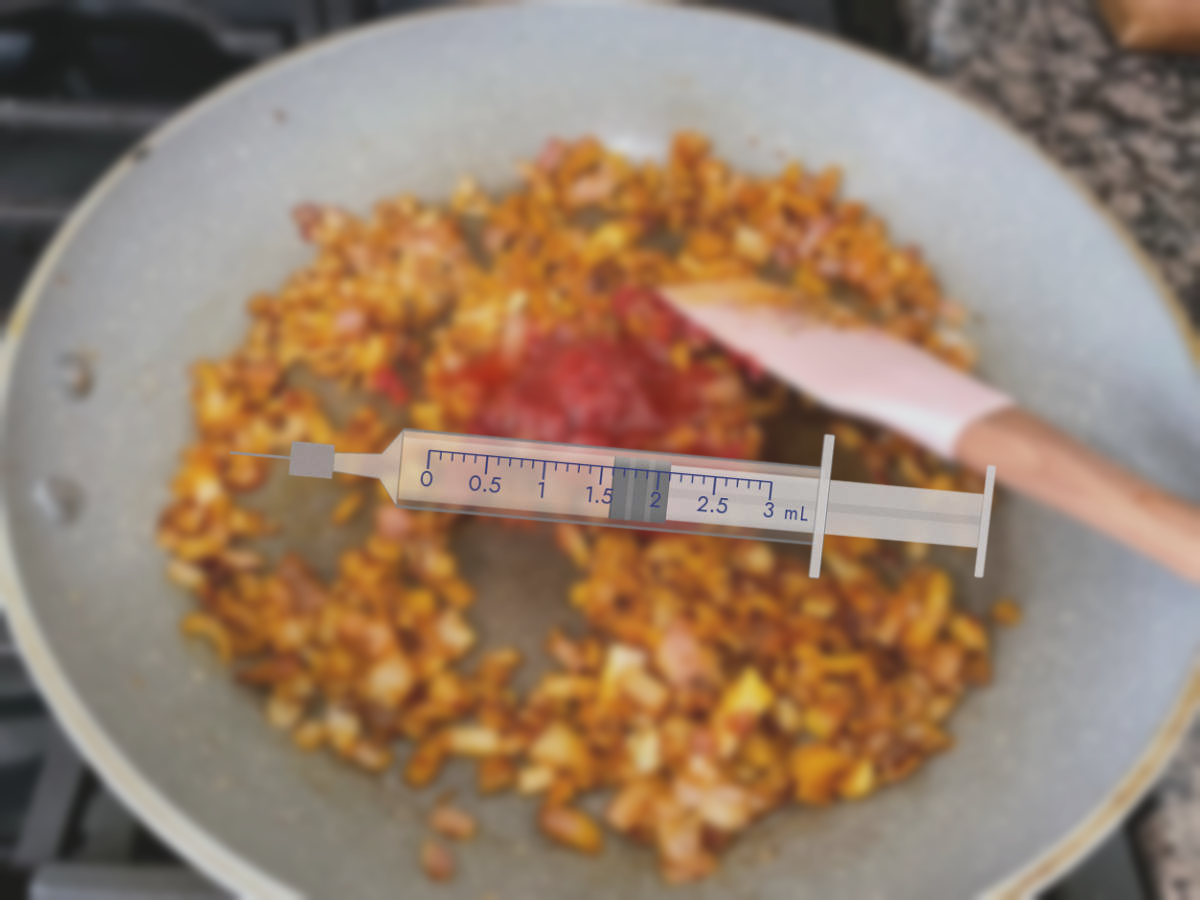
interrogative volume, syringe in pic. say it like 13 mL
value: 1.6 mL
